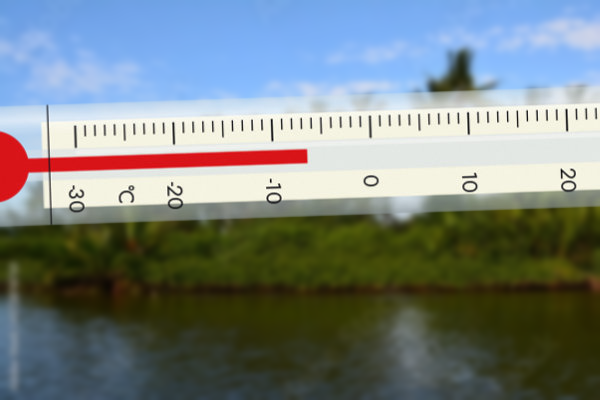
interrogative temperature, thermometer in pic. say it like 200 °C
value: -6.5 °C
